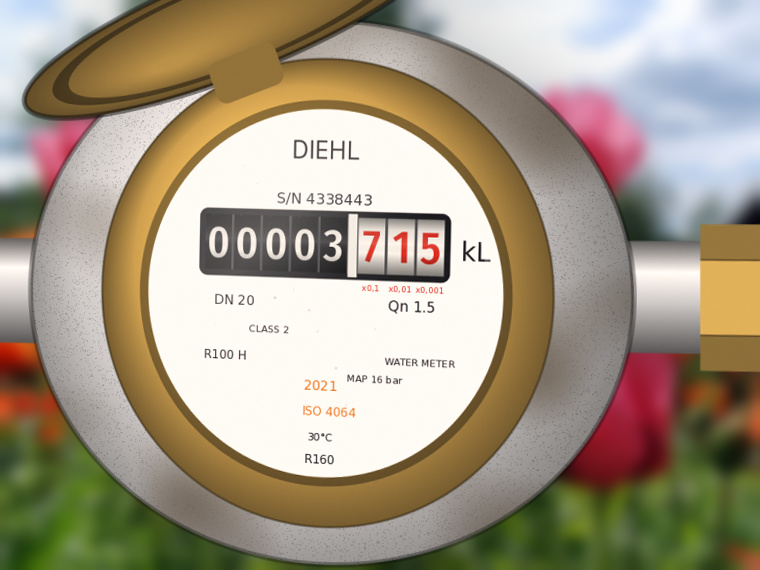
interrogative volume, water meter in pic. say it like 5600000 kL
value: 3.715 kL
